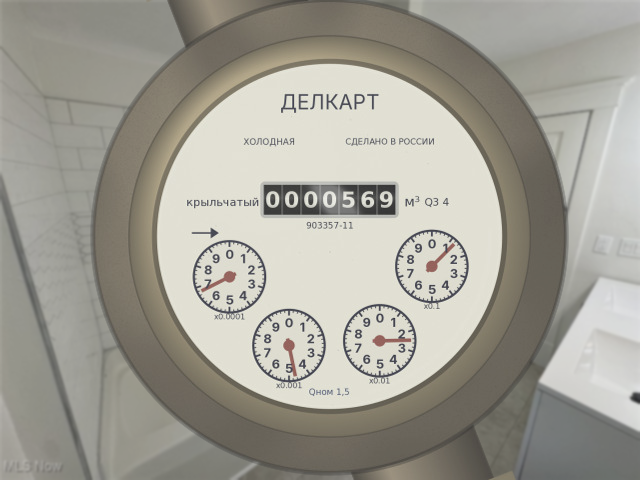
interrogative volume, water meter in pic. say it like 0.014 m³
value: 569.1246 m³
